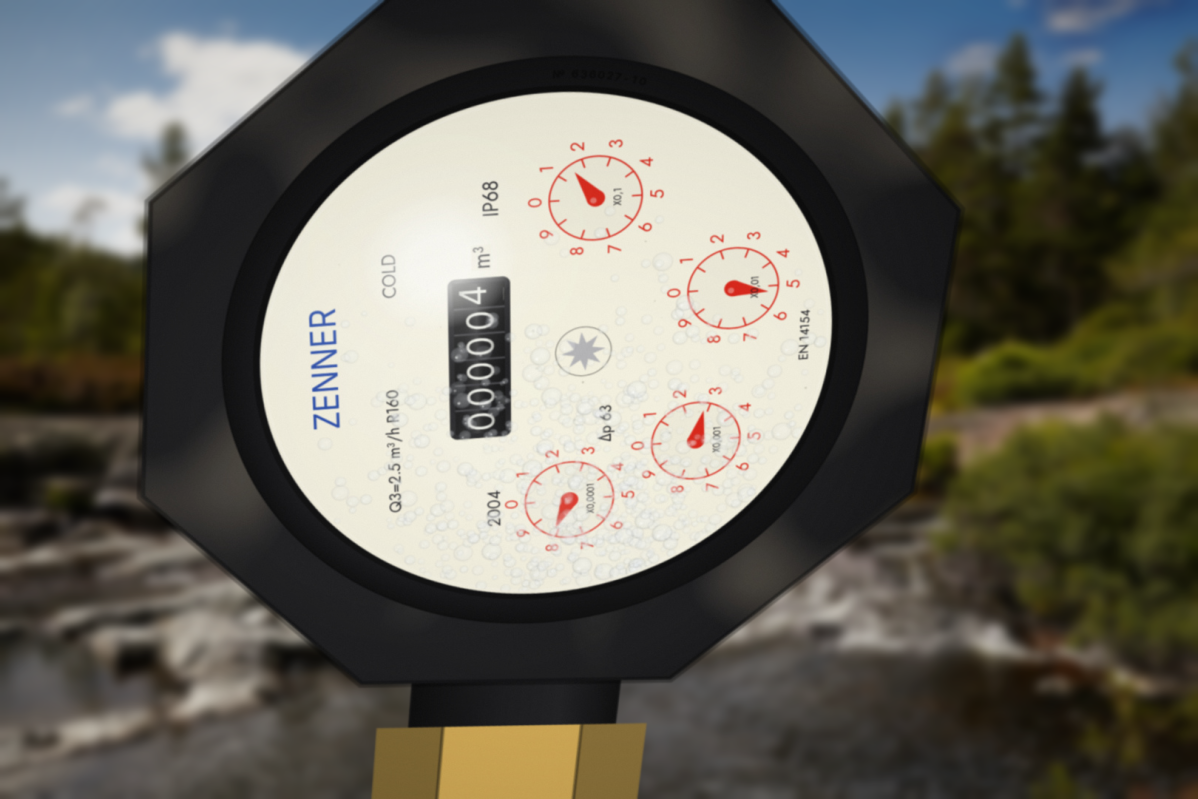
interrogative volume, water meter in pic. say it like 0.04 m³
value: 4.1528 m³
